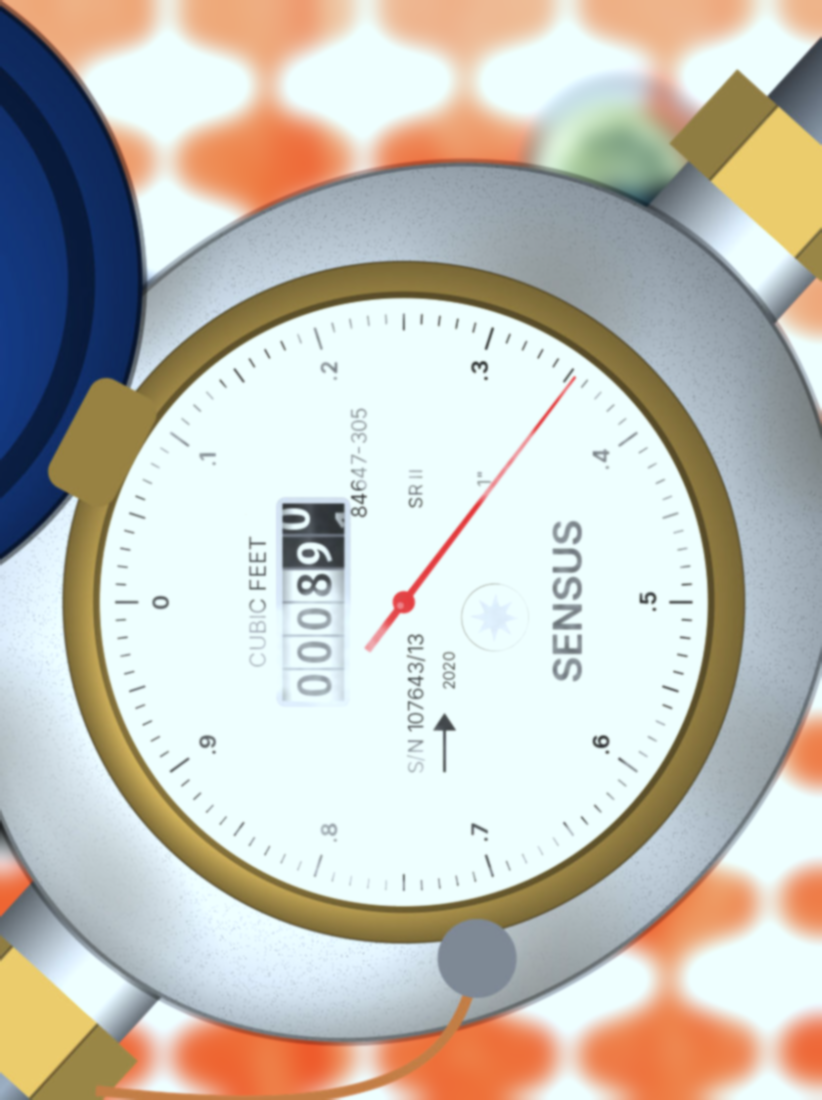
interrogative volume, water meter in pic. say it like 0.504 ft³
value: 890.35 ft³
